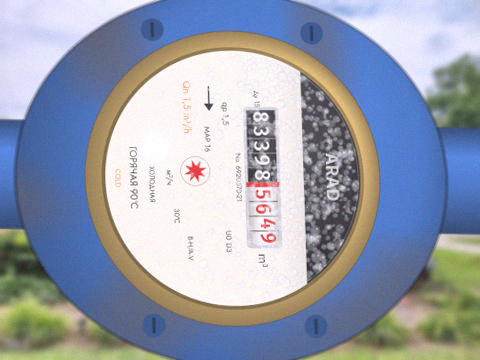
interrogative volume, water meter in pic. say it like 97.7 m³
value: 83398.5649 m³
